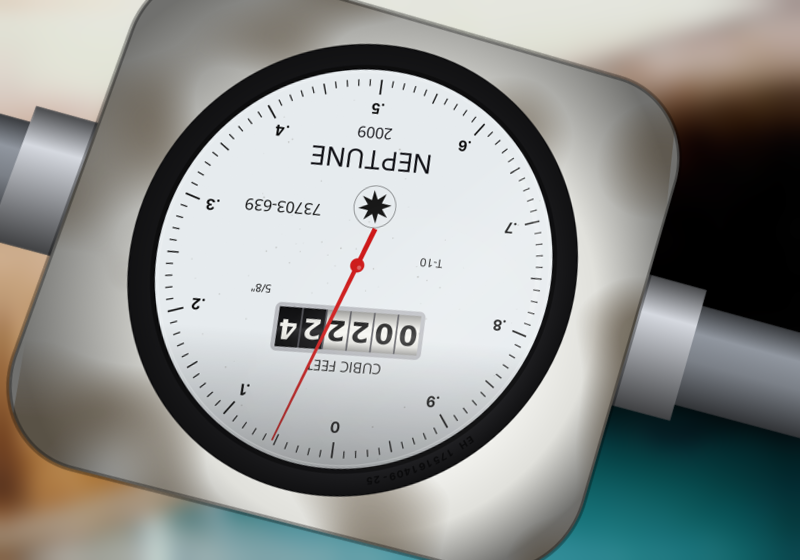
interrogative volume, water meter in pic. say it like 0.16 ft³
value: 2224.05 ft³
